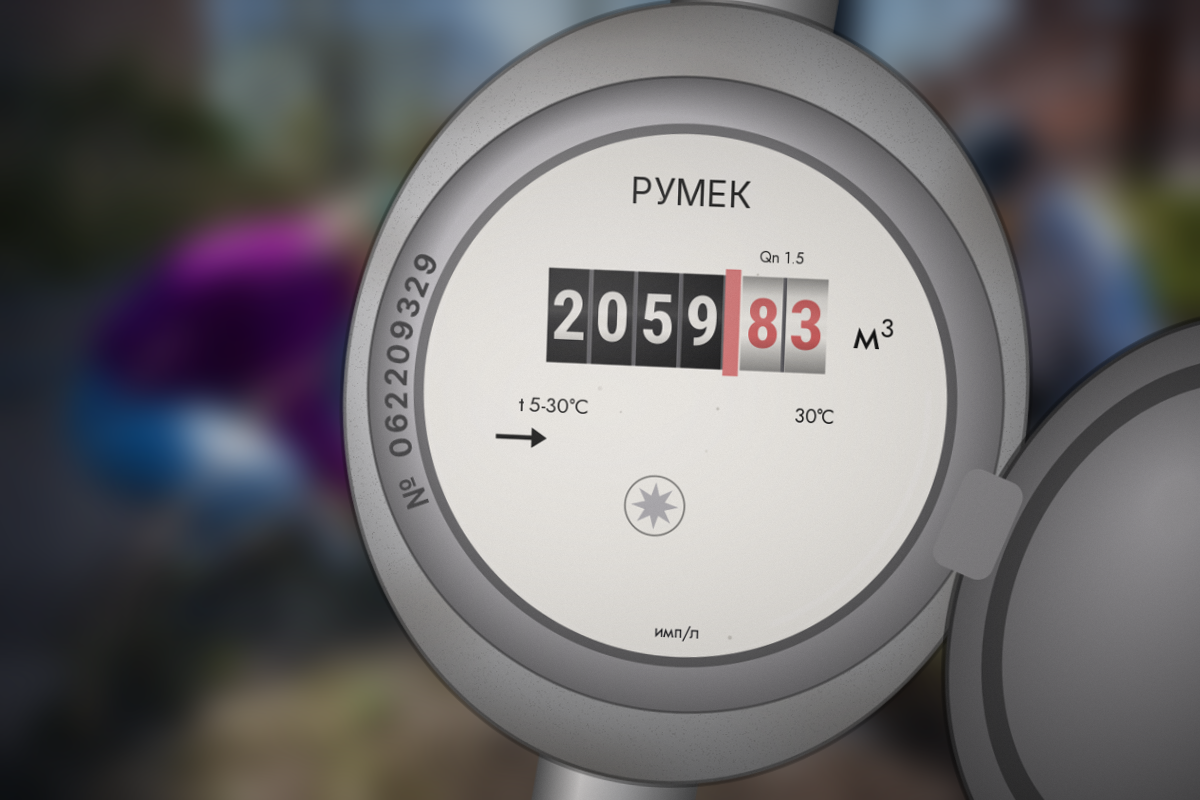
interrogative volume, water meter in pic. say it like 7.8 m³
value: 2059.83 m³
